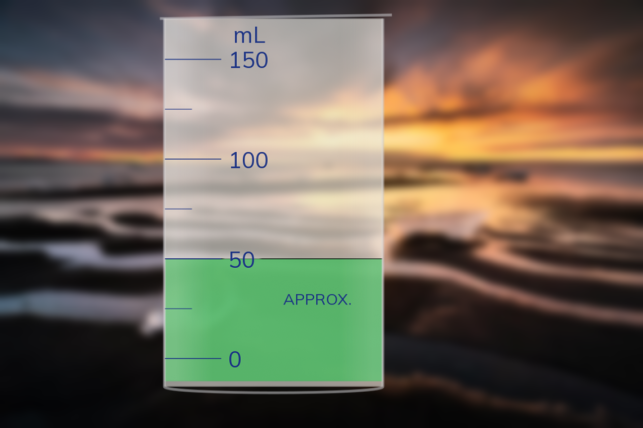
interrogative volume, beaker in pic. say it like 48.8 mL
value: 50 mL
